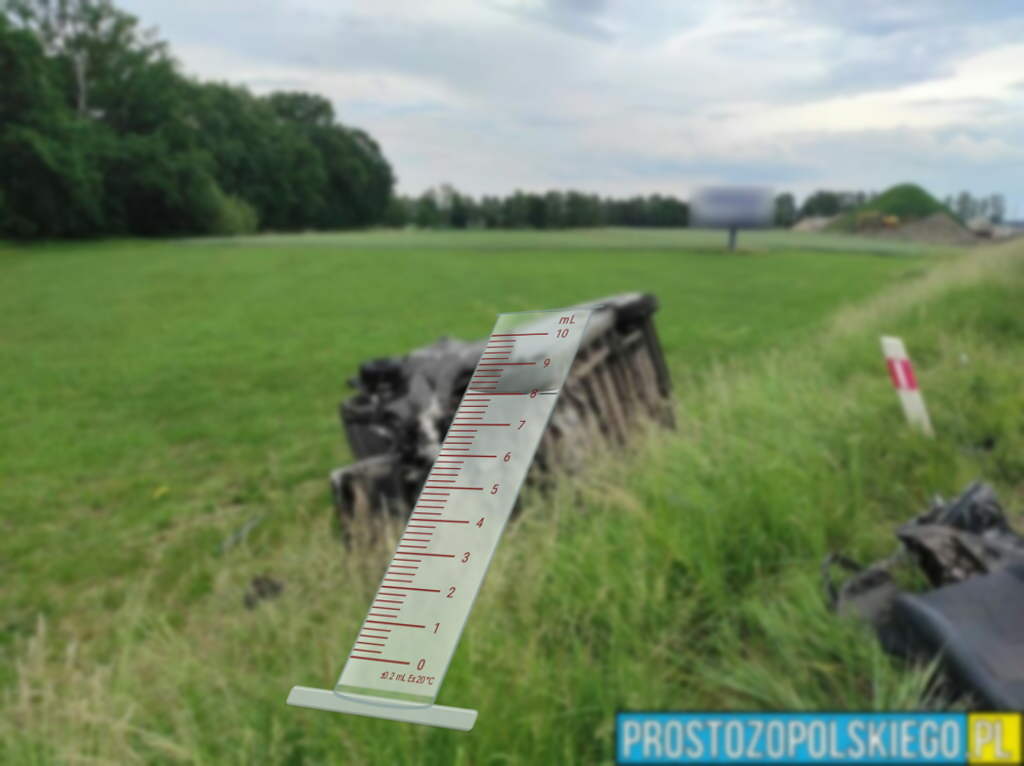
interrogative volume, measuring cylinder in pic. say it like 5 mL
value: 8 mL
